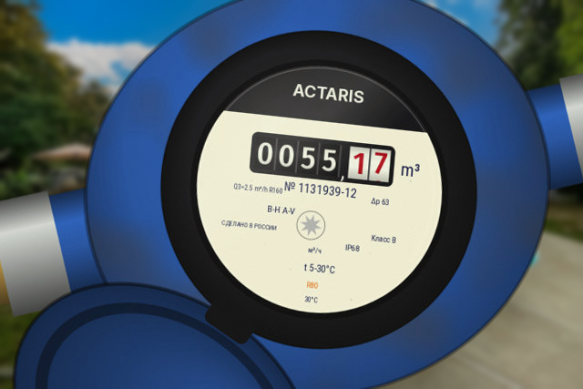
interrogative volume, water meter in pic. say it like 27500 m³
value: 55.17 m³
